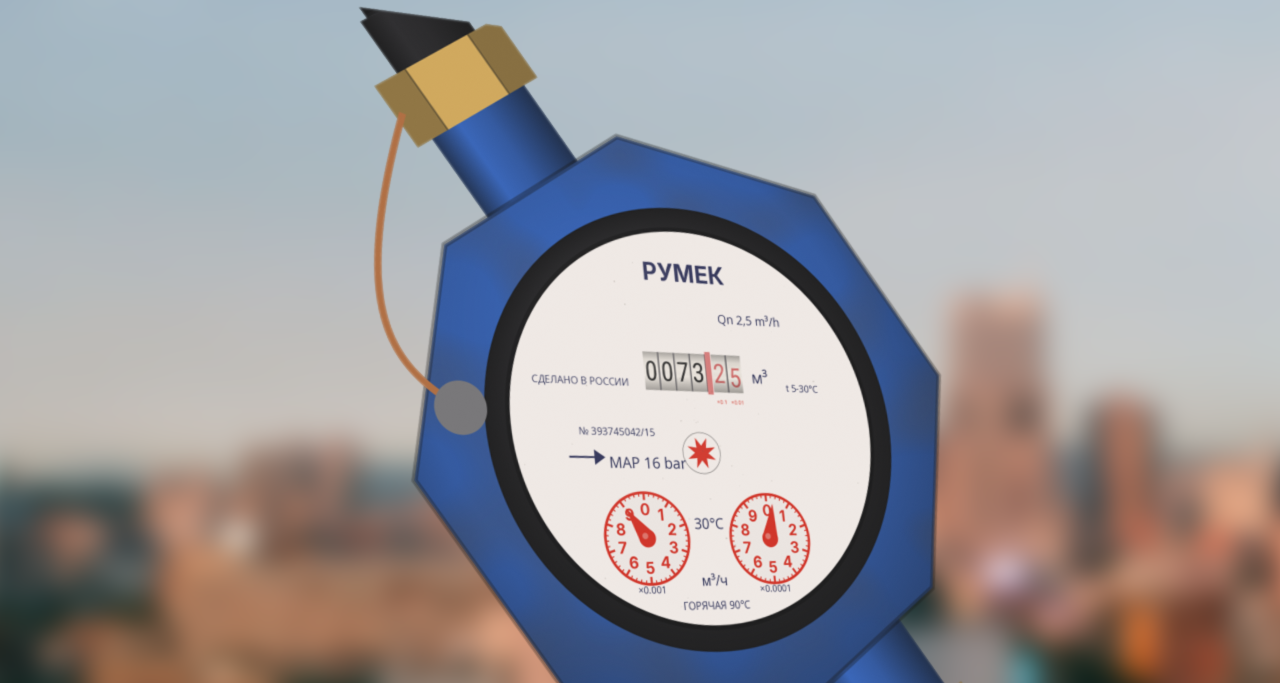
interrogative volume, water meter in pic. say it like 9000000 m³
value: 73.2490 m³
